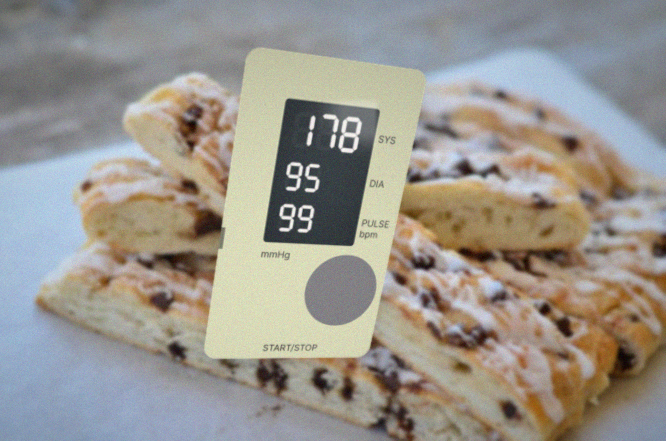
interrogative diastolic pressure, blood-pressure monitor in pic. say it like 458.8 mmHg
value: 95 mmHg
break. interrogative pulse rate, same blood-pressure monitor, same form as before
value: 99 bpm
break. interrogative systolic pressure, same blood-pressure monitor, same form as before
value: 178 mmHg
